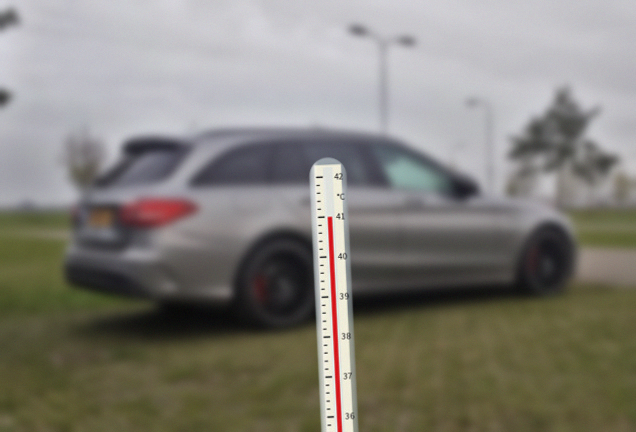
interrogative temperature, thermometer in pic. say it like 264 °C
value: 41 °C
